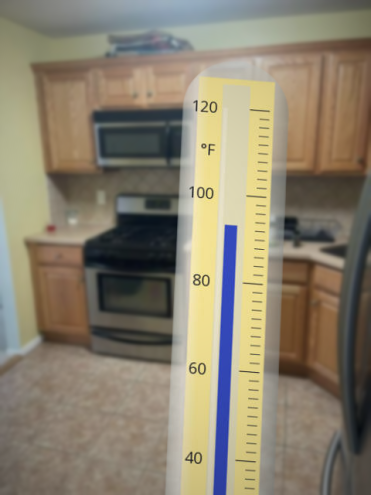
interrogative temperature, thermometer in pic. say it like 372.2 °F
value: 93 °F
